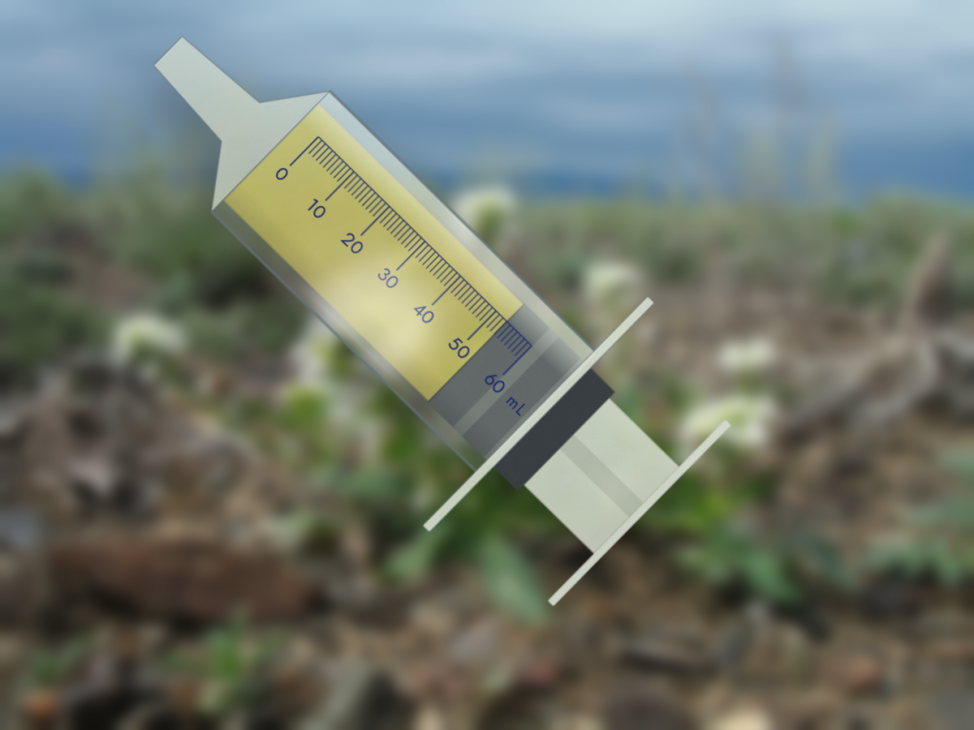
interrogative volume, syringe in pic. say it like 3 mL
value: 53 mL
